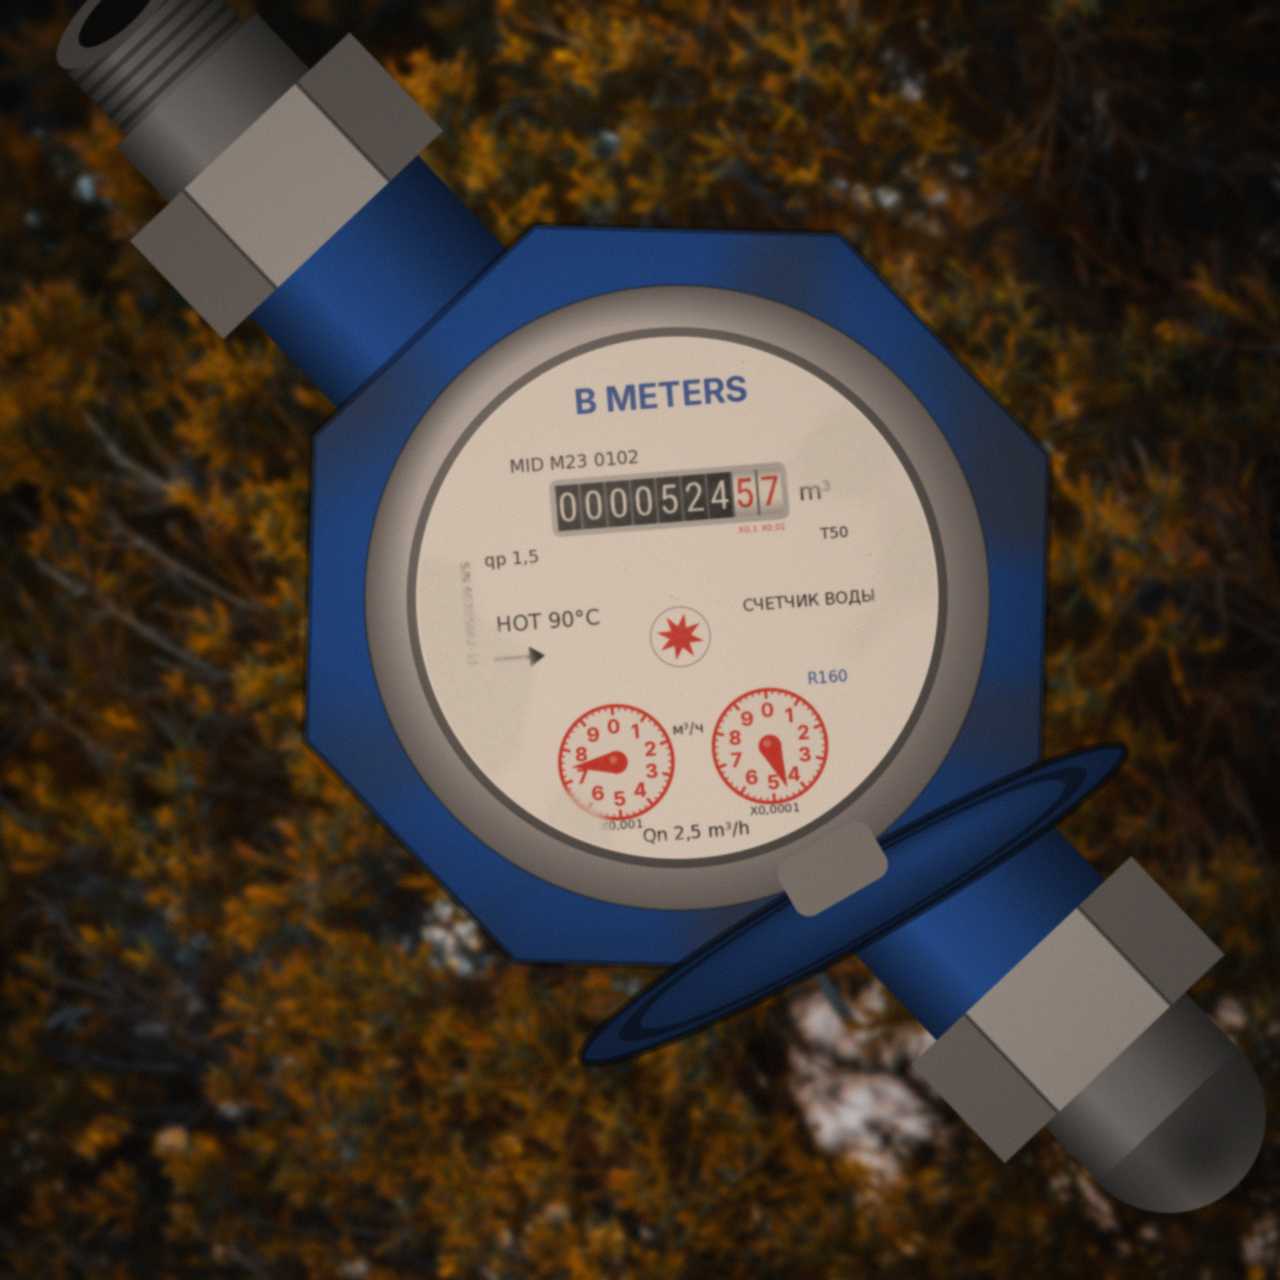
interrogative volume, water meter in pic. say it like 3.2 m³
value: 524.5774 m³
